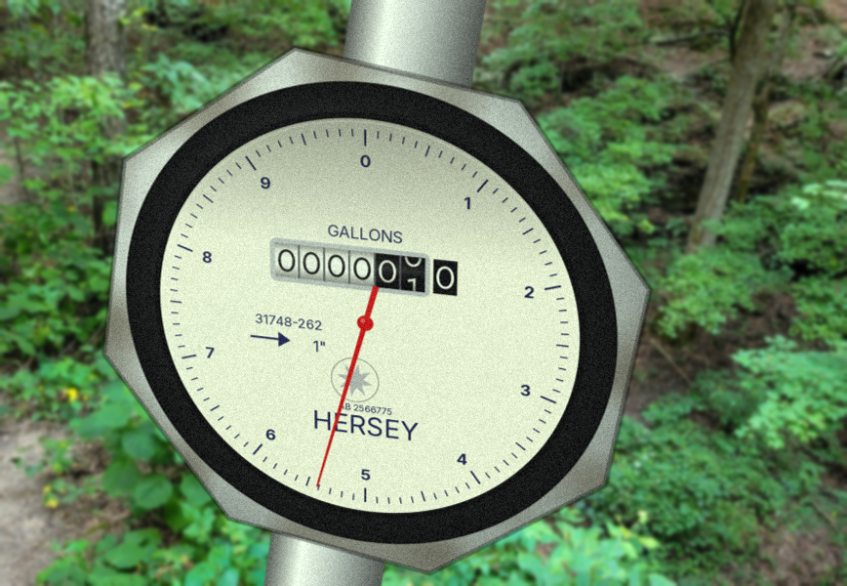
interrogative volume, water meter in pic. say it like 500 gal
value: 5.4 gal
